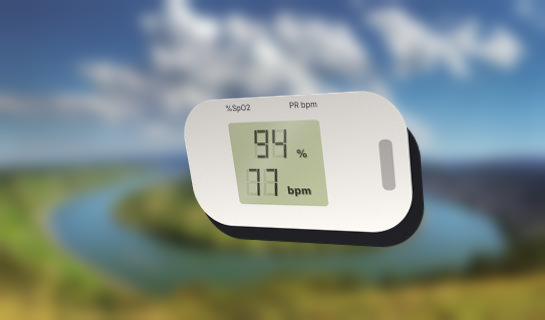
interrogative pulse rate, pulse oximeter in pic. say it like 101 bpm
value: 77 bpm
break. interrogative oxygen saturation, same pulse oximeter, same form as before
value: 94 %
